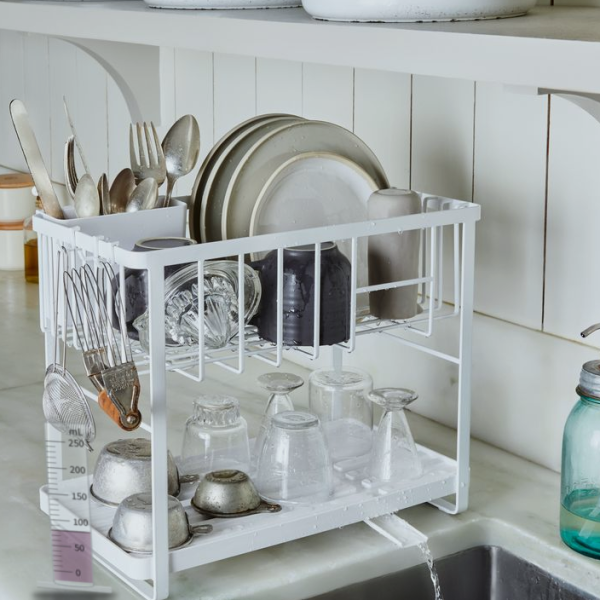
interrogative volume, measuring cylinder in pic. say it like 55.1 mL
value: 80 mL
